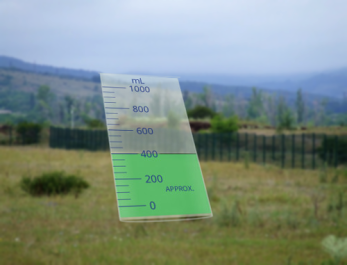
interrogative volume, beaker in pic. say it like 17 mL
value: 400 mL
